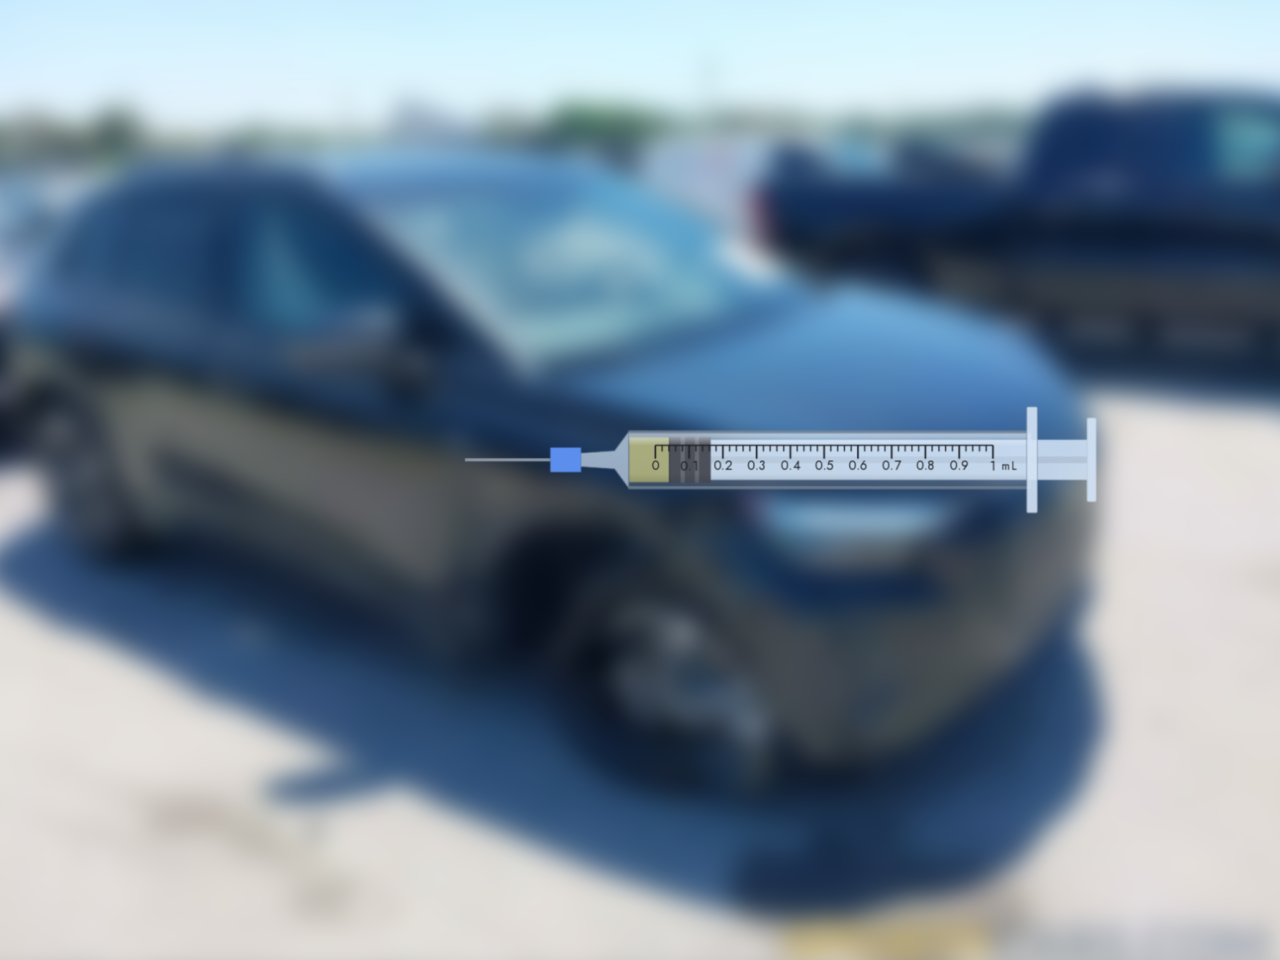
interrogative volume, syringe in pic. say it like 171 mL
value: 0.04 mL
